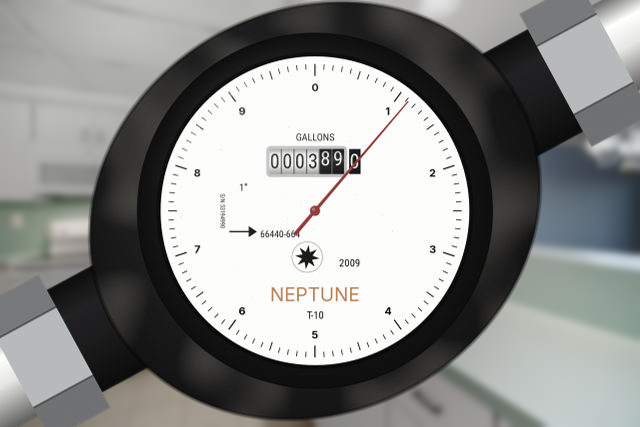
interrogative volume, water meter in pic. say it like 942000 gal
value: 3891.1 gal
